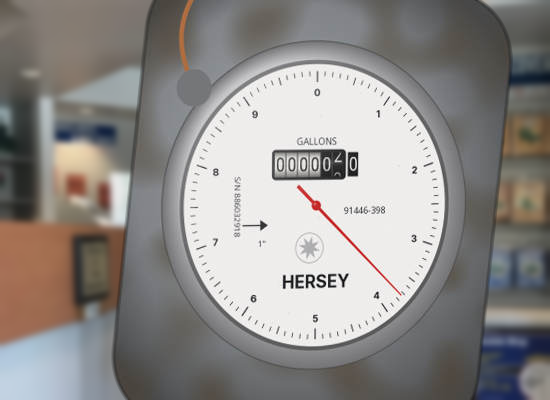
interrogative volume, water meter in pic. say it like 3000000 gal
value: 23.7 gal
